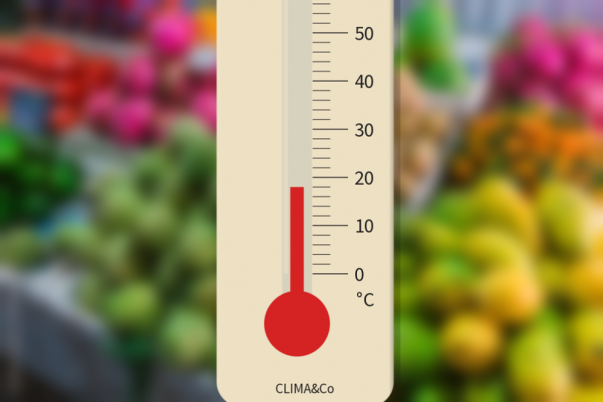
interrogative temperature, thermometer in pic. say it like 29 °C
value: 18 °C
